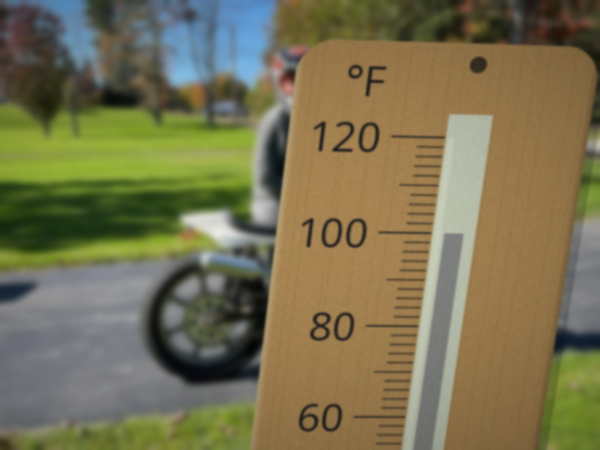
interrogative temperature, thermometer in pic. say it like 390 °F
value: 100 °F
